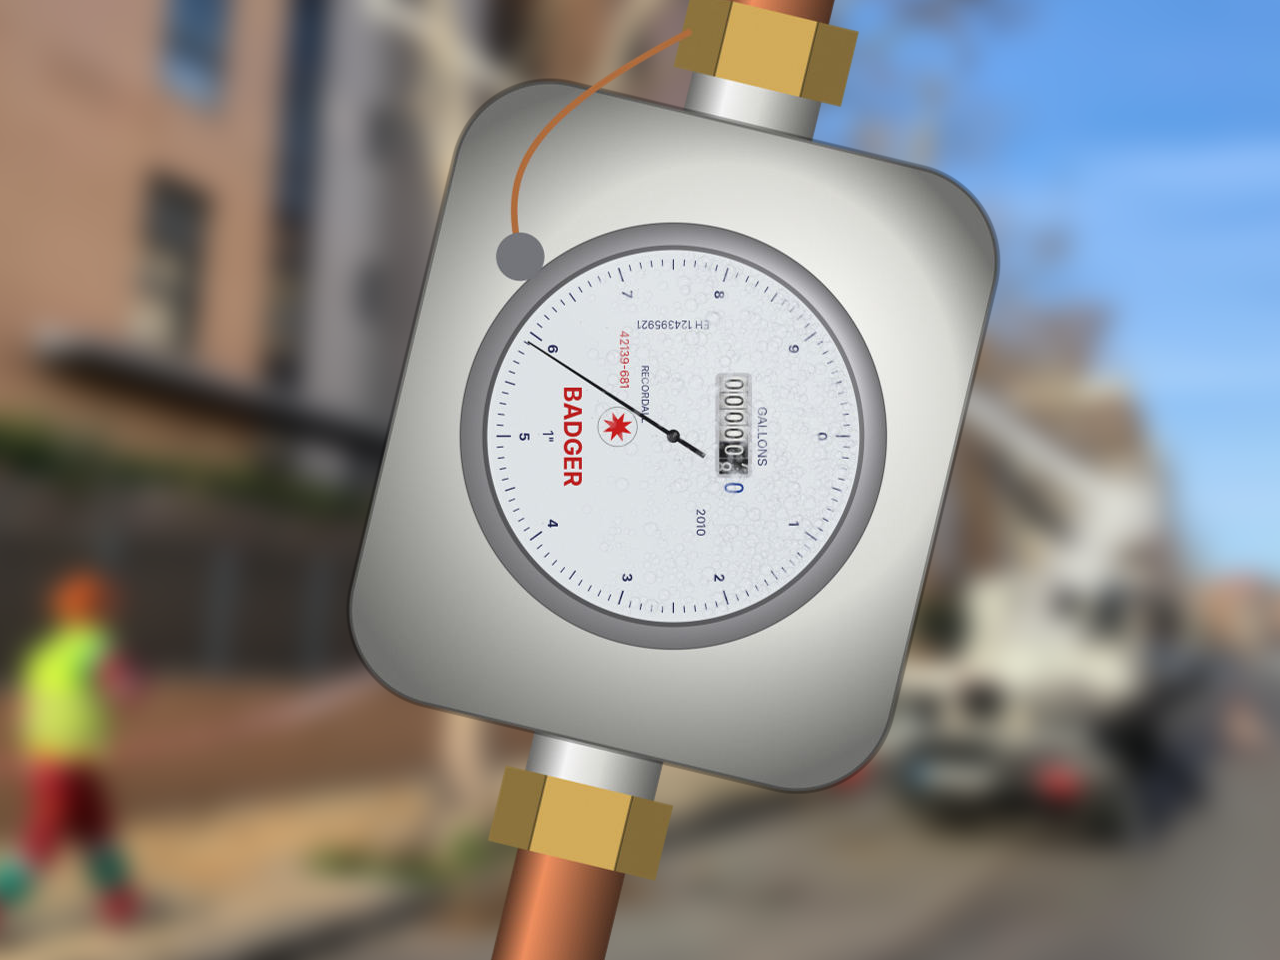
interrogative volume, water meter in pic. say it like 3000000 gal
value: 75.9 gal
